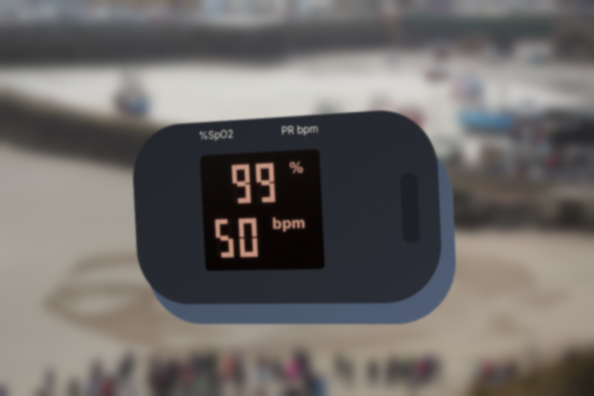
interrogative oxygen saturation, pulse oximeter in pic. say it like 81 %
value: 99 %
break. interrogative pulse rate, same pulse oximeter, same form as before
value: 50 bpm
